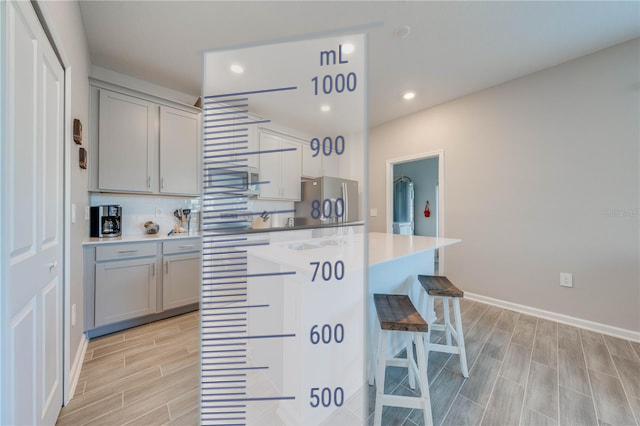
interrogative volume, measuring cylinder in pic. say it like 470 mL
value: 770 mL
